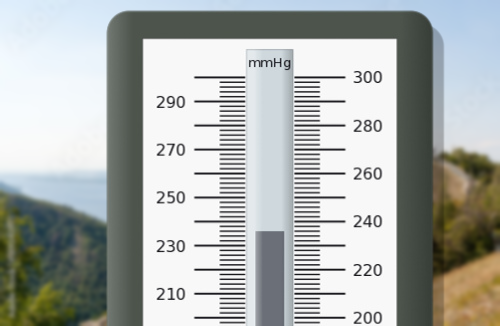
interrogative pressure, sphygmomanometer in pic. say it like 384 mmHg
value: 236 mmHg
